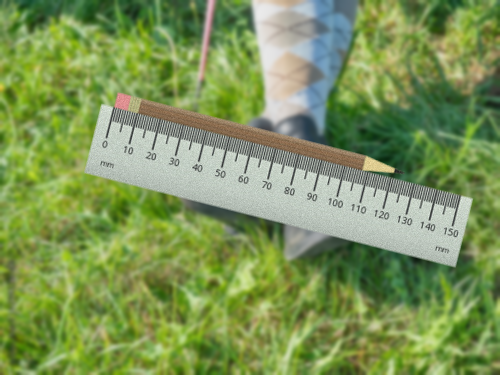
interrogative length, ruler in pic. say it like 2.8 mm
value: 125 mm
